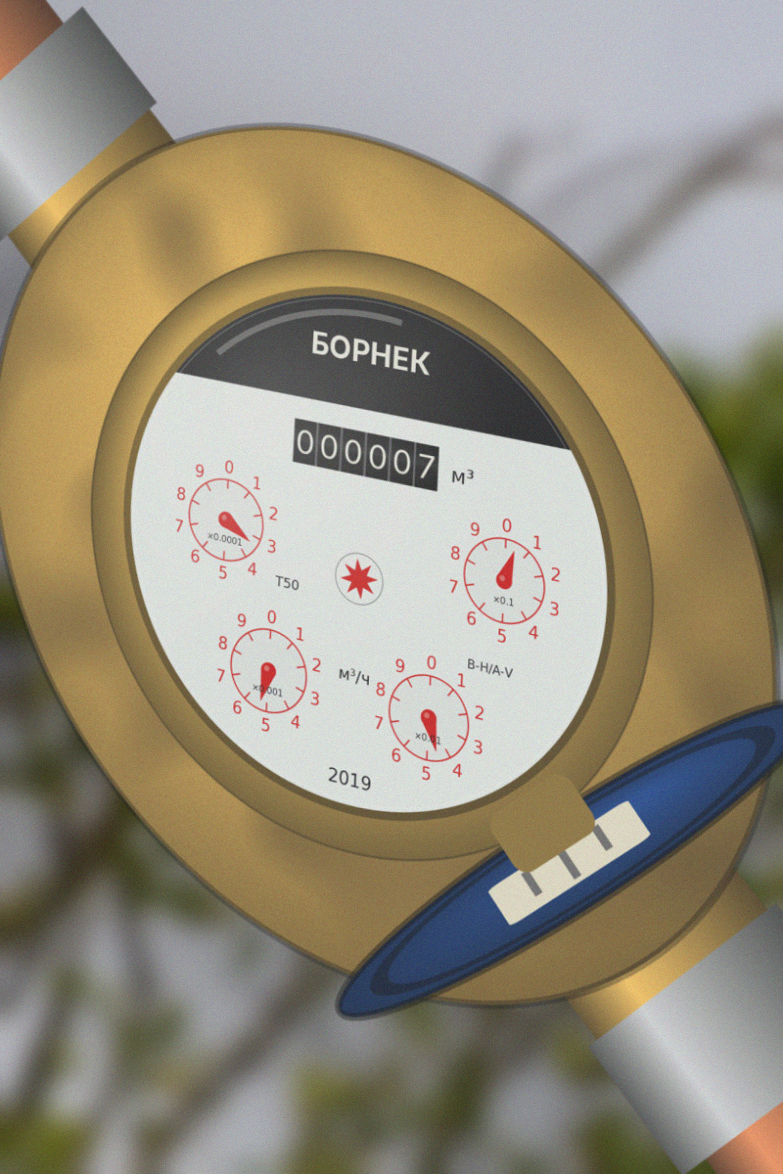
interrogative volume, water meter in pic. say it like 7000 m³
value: 7.0453 m³
